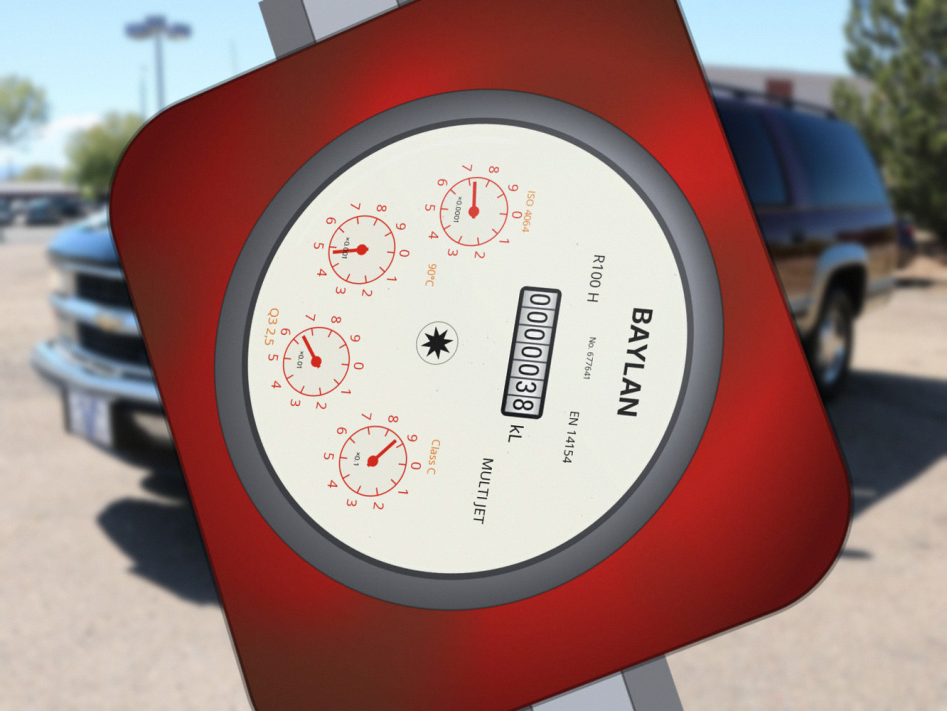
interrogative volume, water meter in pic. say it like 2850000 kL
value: 38.8647 kL
